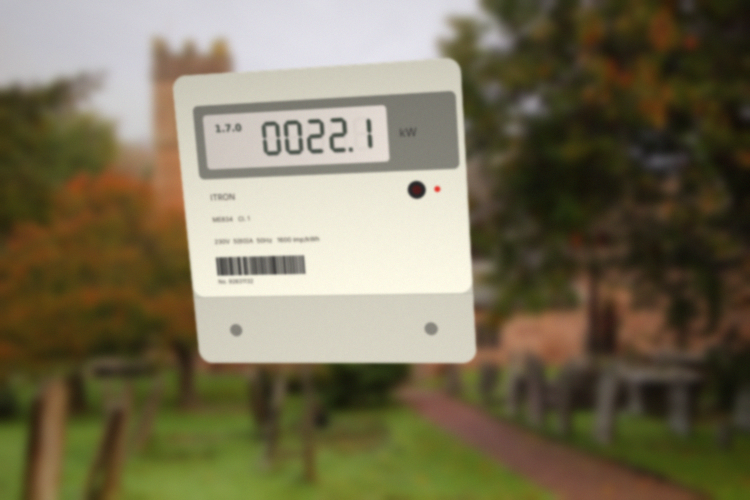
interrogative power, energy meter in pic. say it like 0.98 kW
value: 22.1 kW
